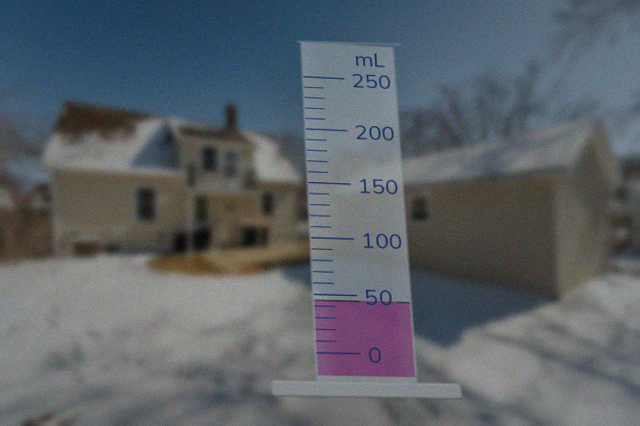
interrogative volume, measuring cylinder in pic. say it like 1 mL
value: 45 mL
